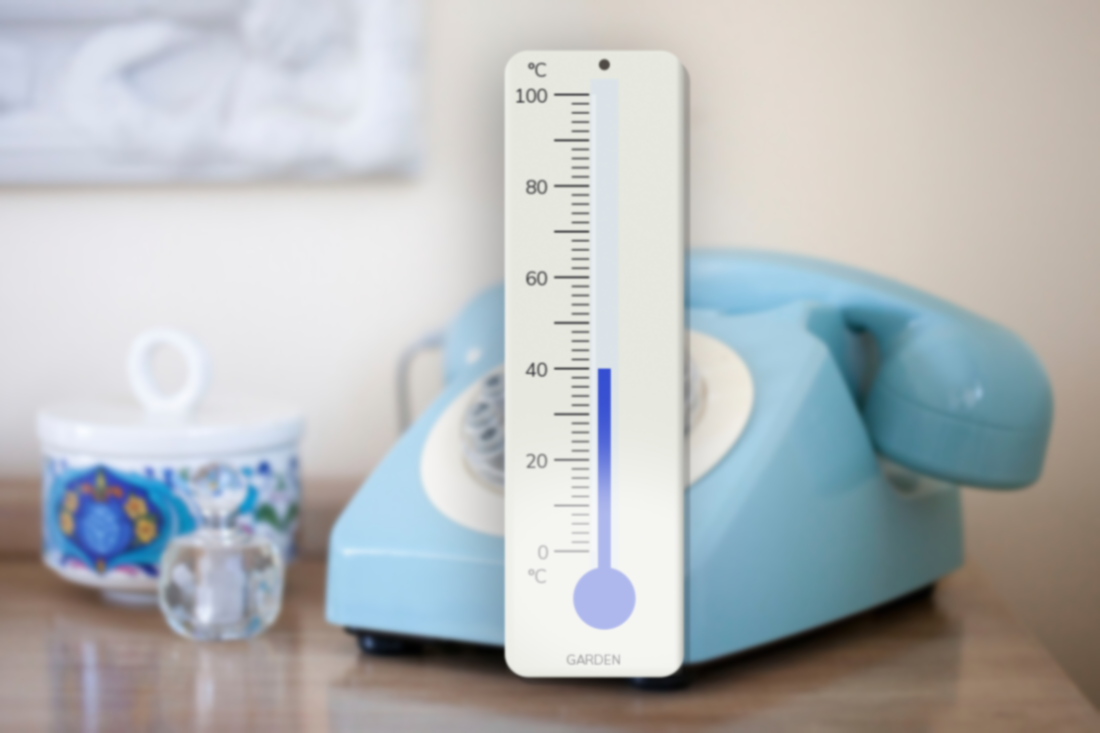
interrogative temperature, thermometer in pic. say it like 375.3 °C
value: 40 °C
